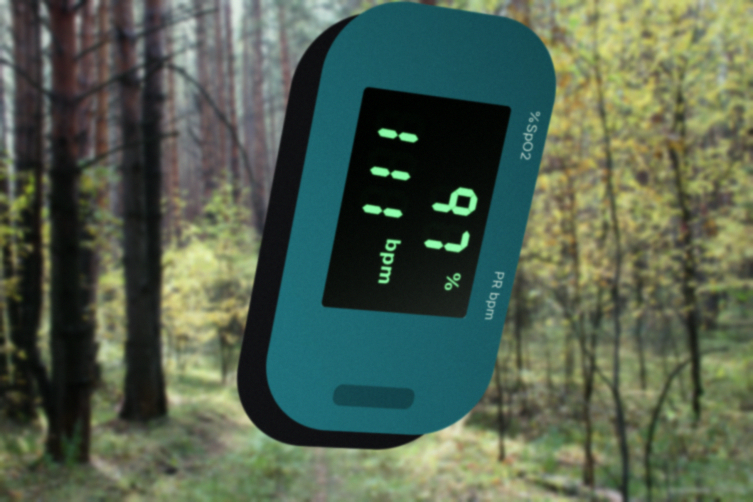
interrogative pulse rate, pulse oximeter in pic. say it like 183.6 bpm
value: 111 bpm
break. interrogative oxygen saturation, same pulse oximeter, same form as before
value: 97 %
